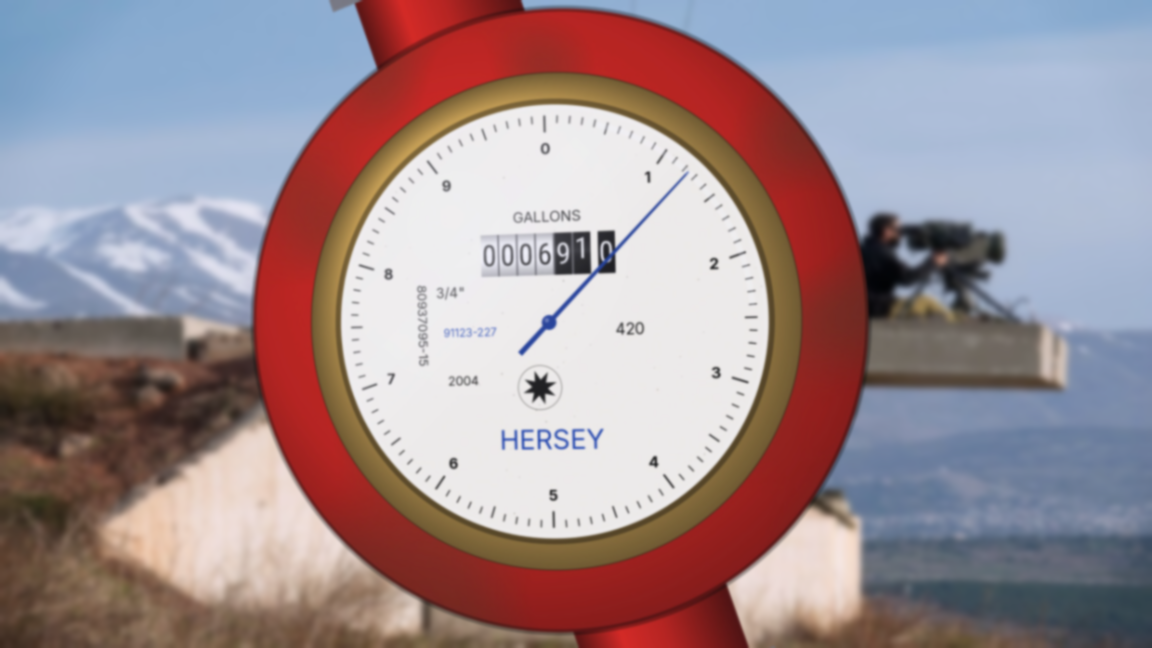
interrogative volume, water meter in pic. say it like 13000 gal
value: 6911.2 gal
